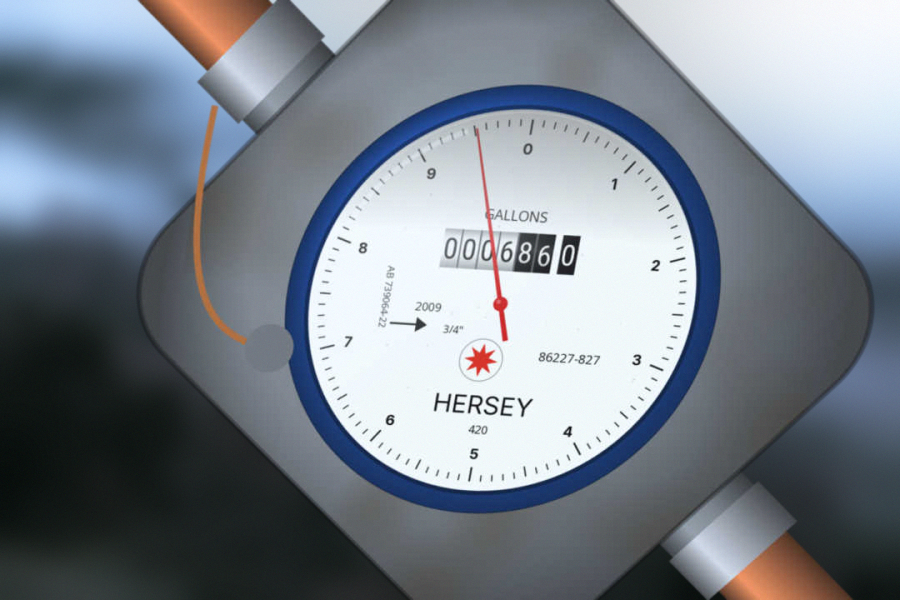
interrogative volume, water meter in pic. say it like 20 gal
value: 6859.5 gal
